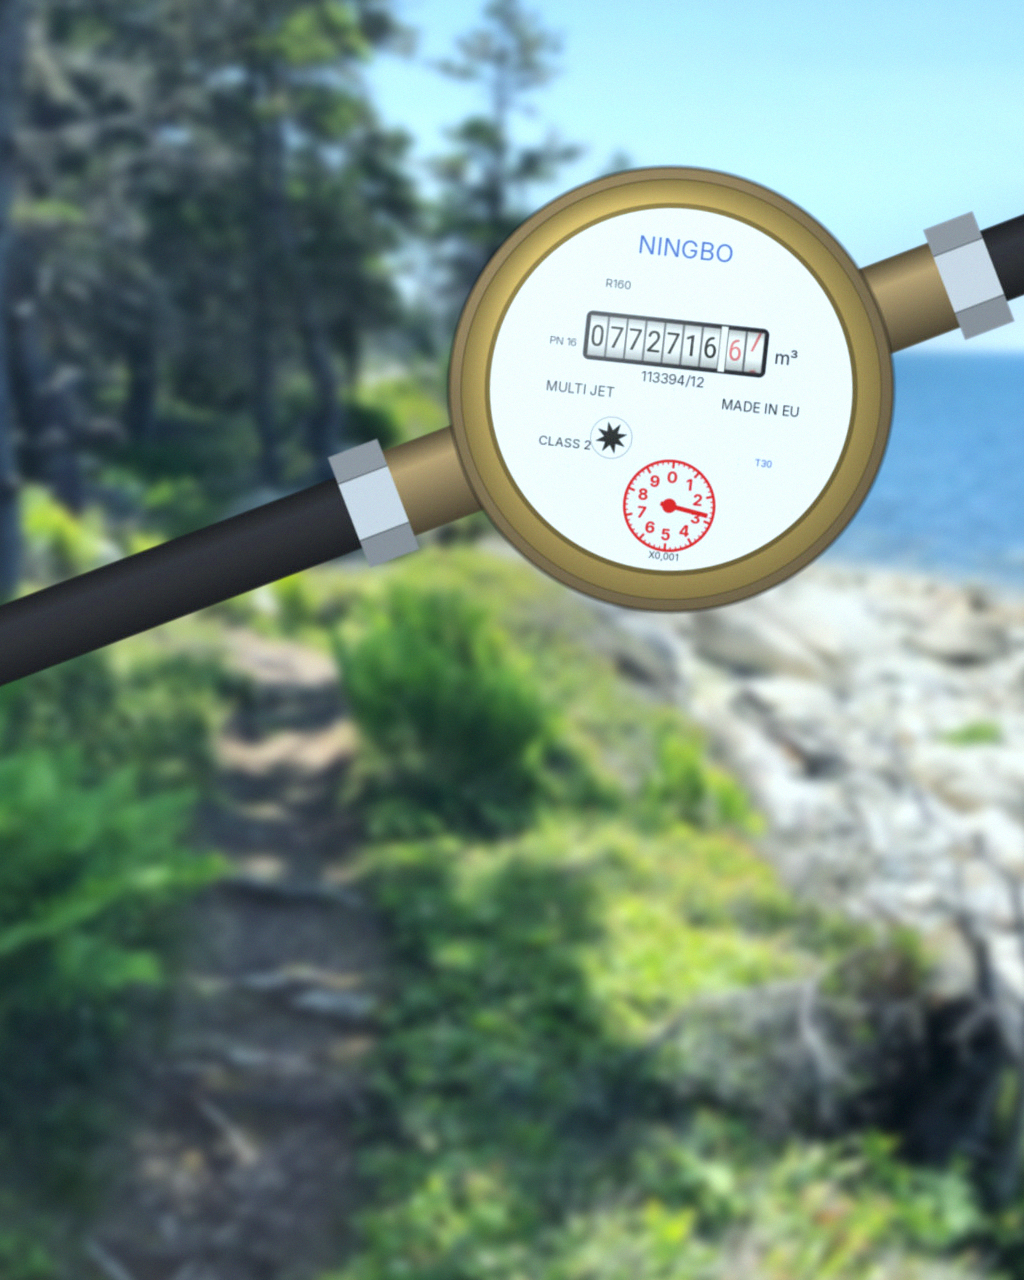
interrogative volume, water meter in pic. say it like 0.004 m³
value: 772716.672 m³
